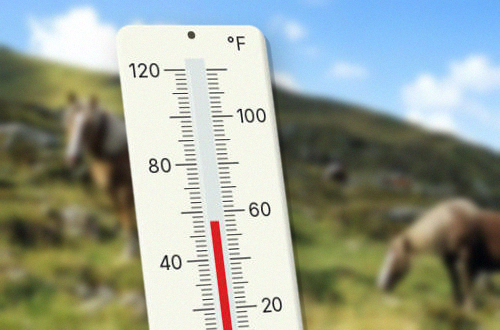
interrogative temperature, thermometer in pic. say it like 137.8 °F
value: 56 °F
